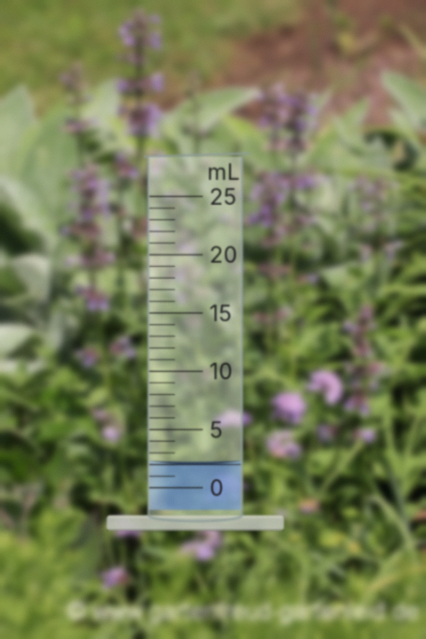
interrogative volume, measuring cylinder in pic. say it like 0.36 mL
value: 2 mL
